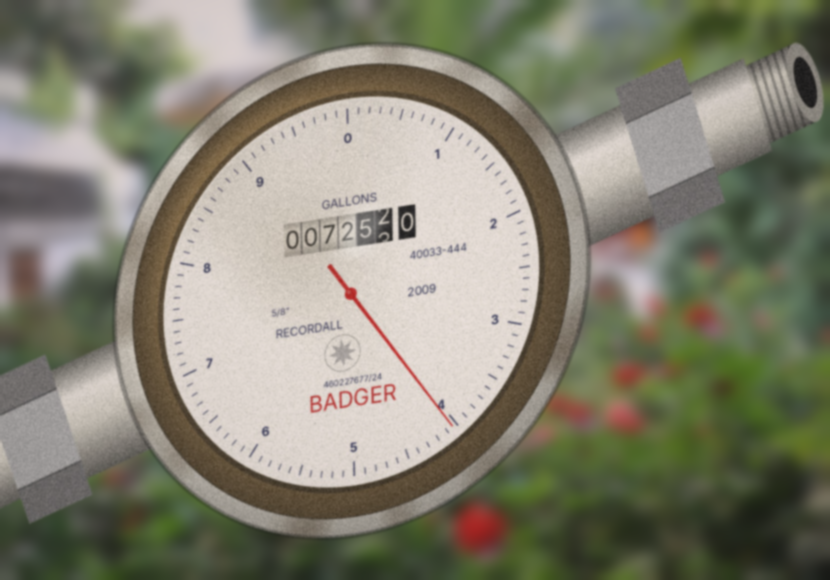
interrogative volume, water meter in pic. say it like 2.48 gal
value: 72524.0 gal
